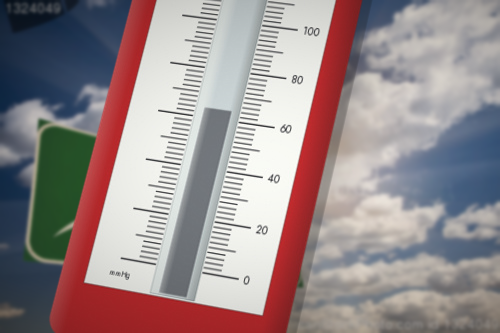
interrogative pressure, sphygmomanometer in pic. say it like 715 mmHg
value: 64 mmHg
